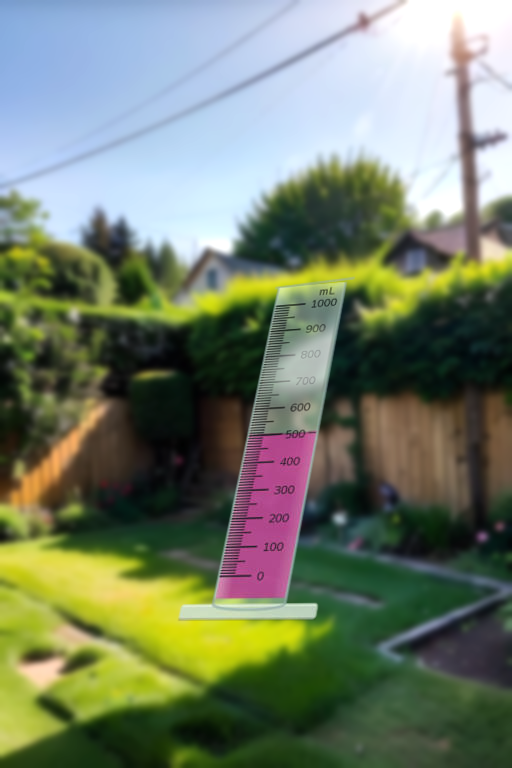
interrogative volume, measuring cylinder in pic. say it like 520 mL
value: 500 mL
